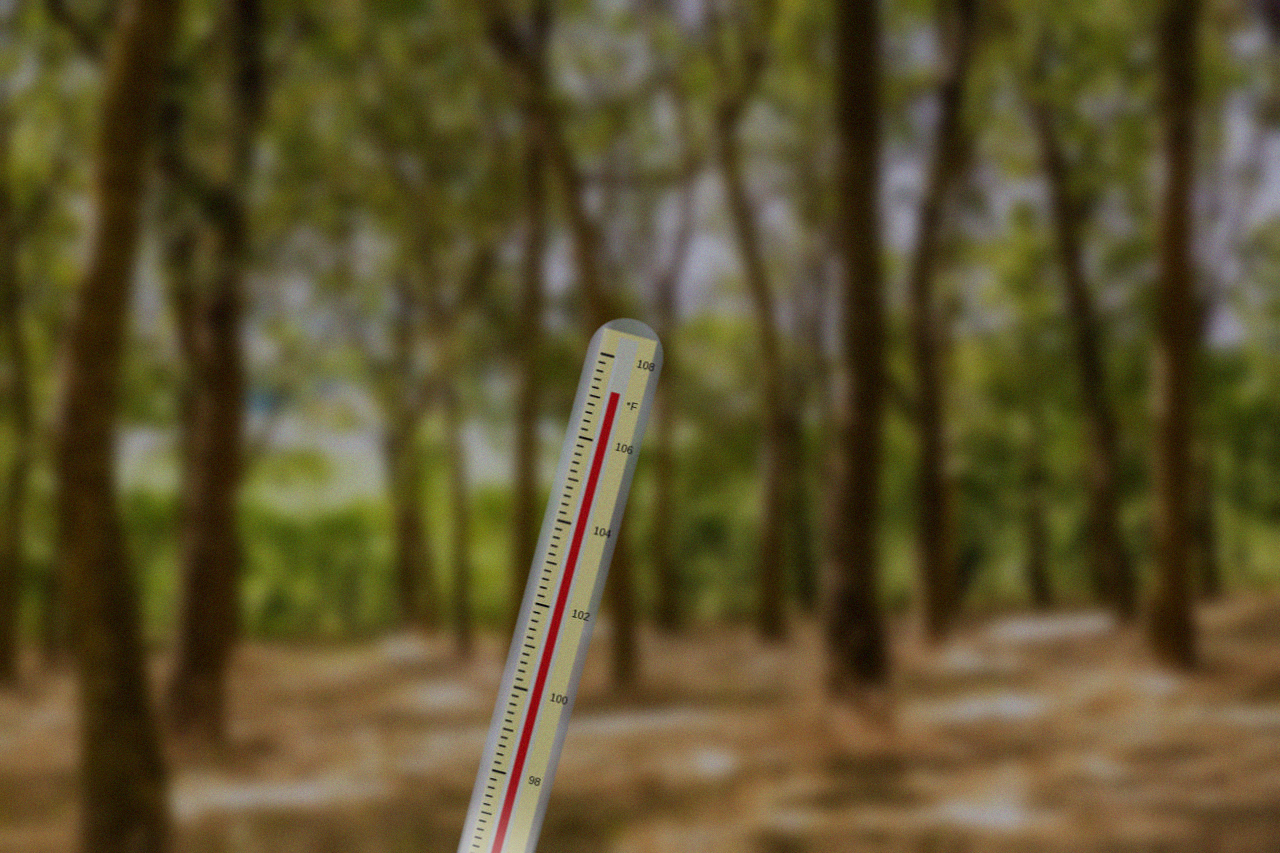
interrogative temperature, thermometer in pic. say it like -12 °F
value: 107.2 °F
